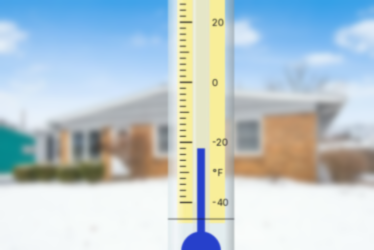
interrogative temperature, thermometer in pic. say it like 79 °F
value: -22 °F
